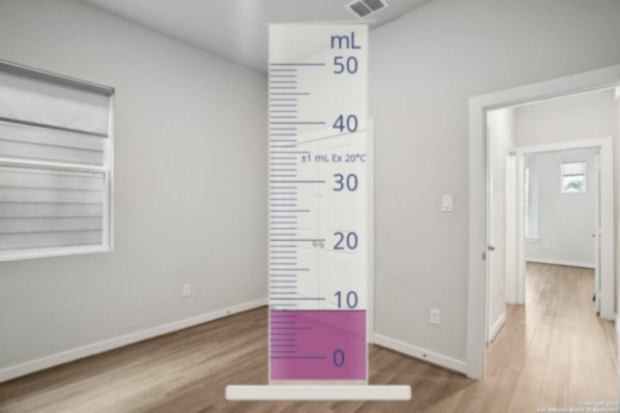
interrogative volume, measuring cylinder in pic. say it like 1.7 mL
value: 8 mL
